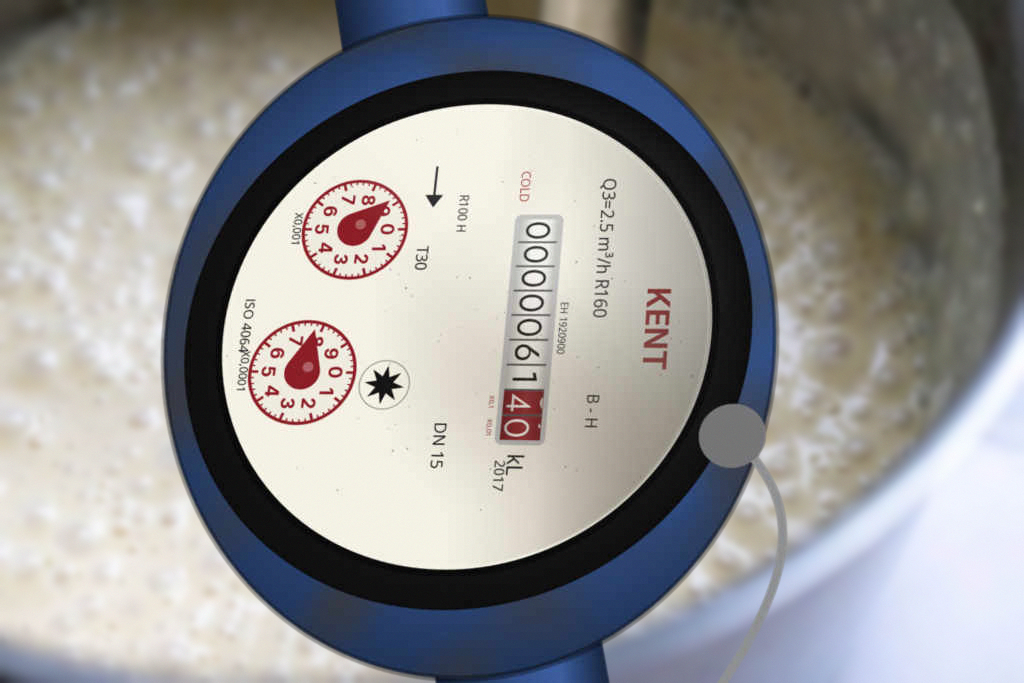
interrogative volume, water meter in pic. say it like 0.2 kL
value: 61.3987 kL
